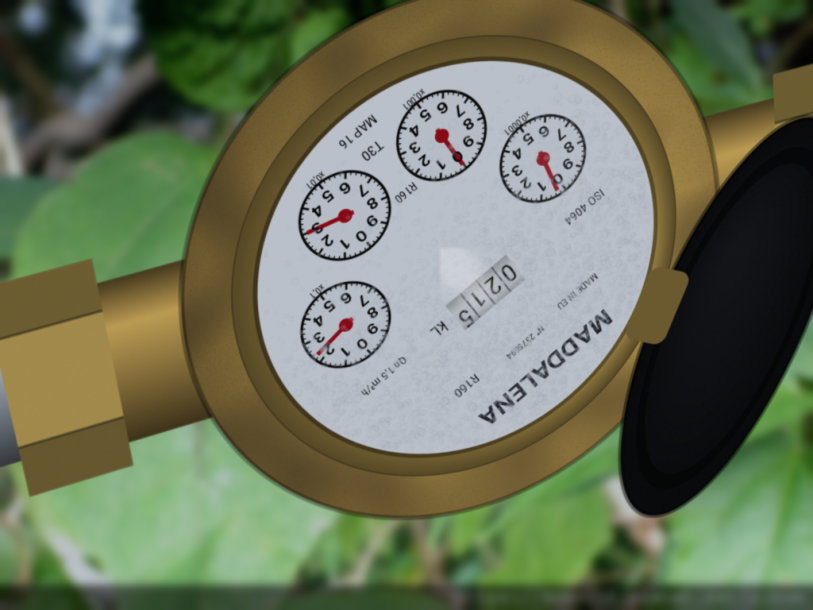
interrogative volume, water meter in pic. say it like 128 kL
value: 215.2300 kL
